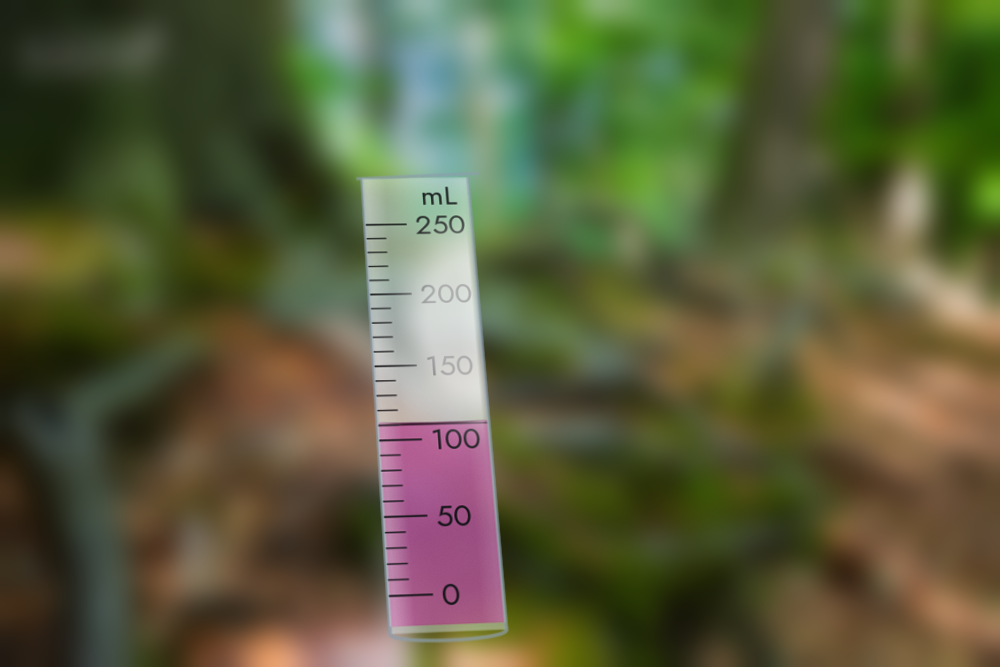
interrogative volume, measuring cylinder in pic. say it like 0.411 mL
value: 110 mL
